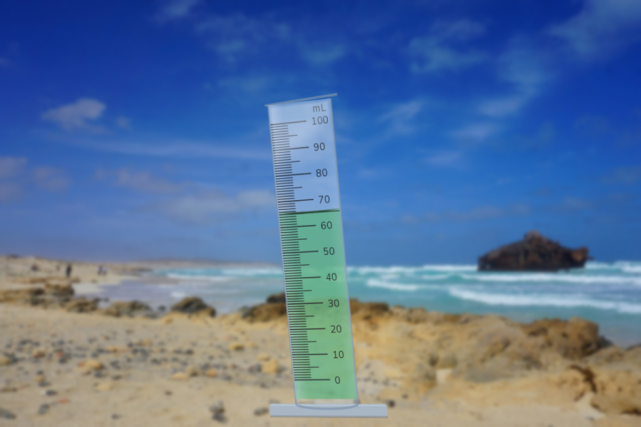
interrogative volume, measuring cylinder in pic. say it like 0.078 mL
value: 65 mL
